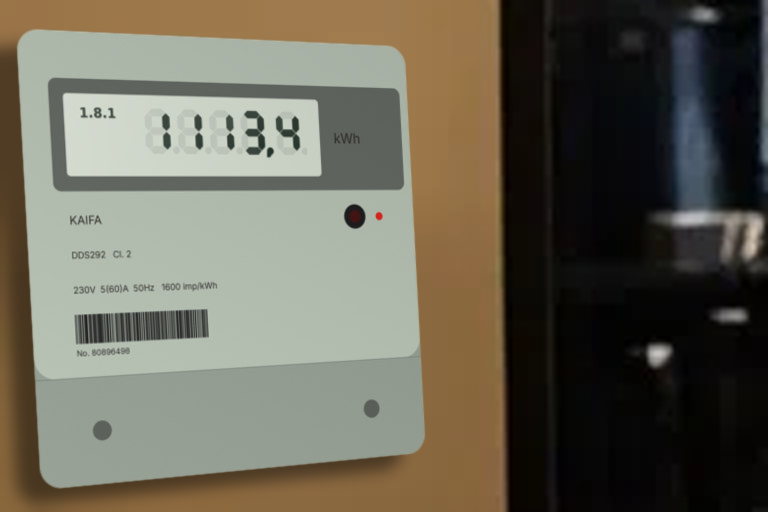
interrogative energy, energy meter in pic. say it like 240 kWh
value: 1113.4 kWh
